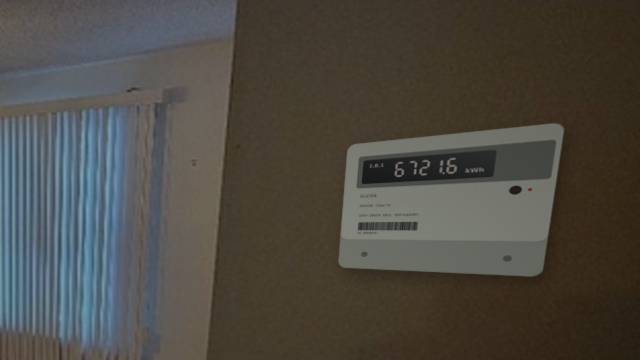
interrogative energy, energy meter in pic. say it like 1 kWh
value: 6721.6 kWh
